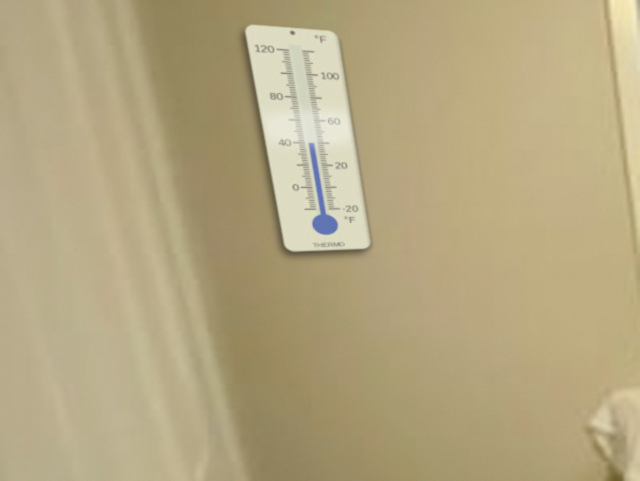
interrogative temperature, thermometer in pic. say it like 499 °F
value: 40 °F
